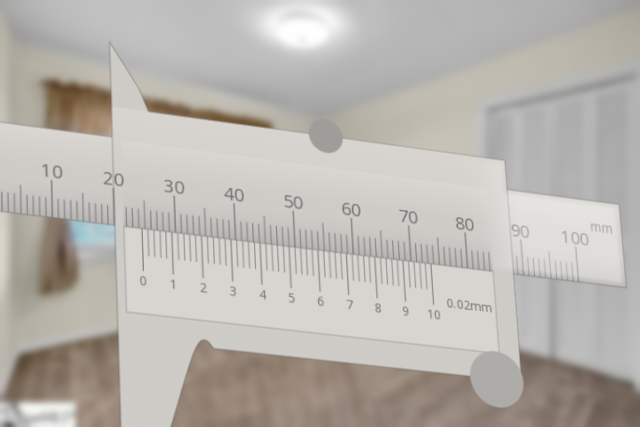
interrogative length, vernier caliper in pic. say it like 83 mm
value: 24.5 mm
